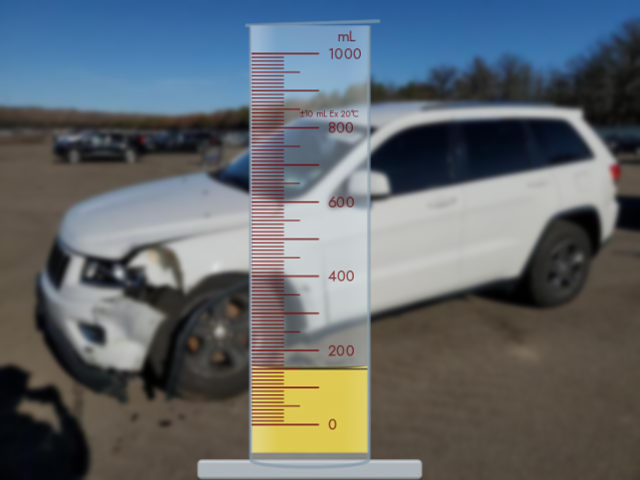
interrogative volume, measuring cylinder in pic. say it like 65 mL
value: 150 mL
